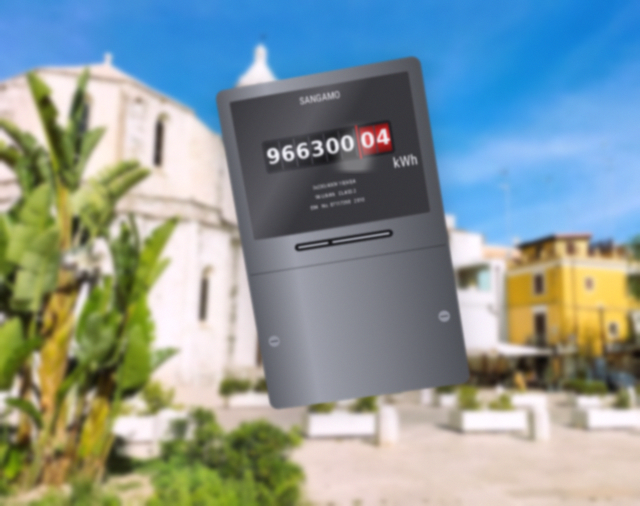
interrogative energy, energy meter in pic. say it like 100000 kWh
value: 966300.04 kWh
